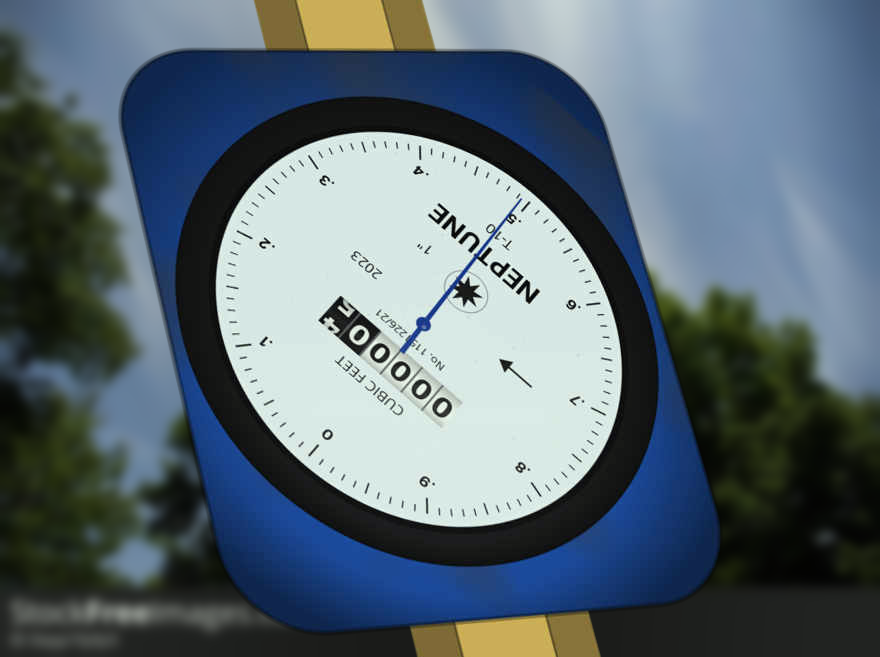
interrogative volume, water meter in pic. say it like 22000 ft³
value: 4.49 ft³
